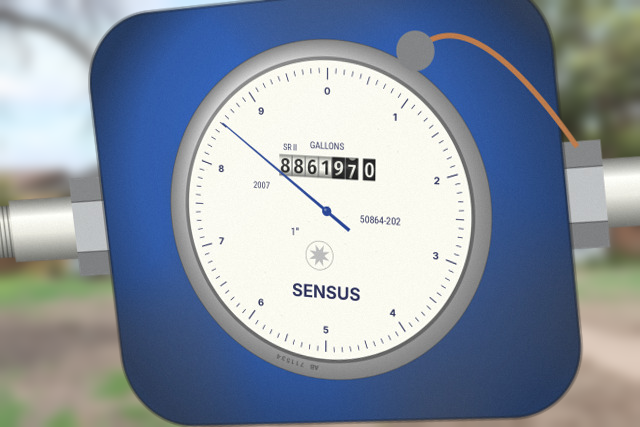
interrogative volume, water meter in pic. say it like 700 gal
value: 8861968.5 gal
